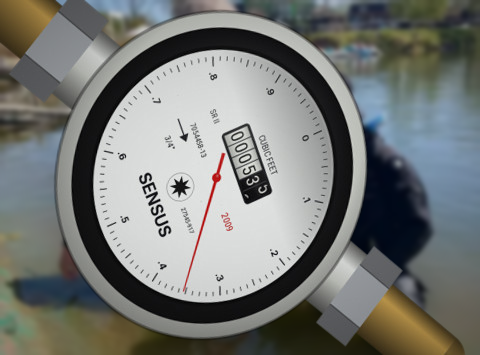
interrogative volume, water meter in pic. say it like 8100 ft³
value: 535.35 ft³
